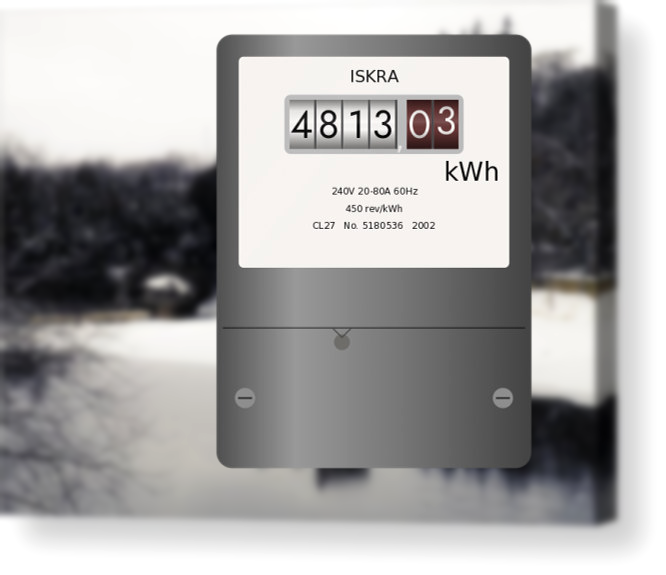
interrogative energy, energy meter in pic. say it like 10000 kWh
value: 4813.03 kWh
